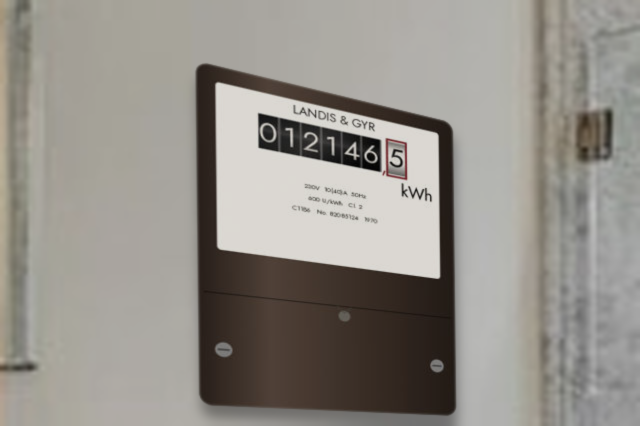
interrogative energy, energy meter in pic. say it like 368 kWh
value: 12146.5 kWh
